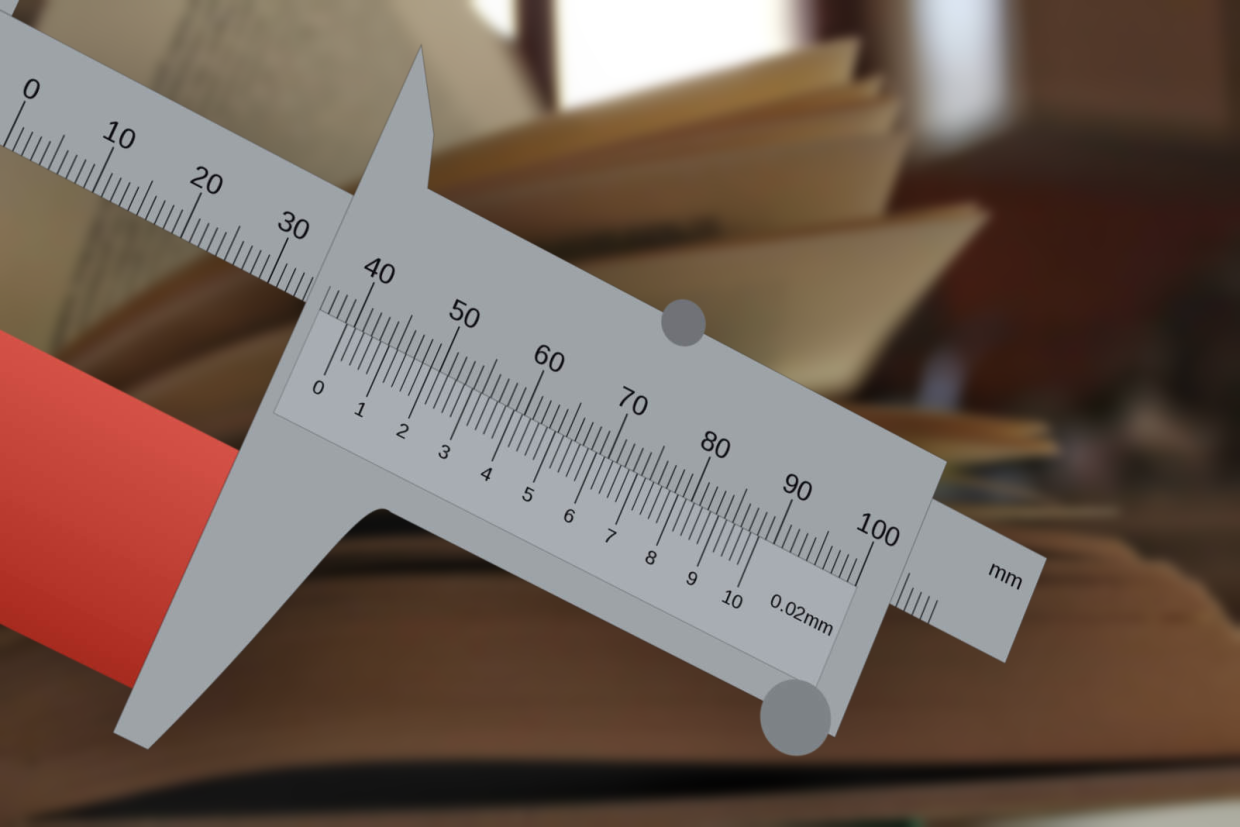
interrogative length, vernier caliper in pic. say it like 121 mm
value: 39.2 mm
